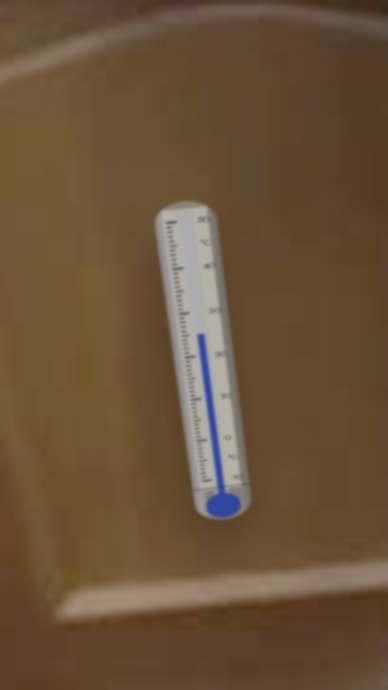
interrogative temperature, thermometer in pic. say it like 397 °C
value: 25 °C
